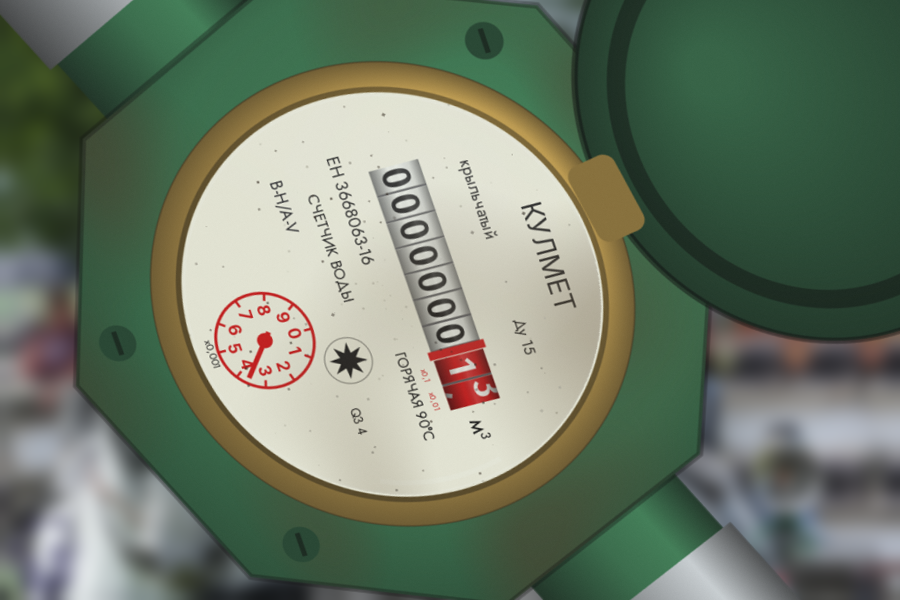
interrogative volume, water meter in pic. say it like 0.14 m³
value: 0.133 m³
